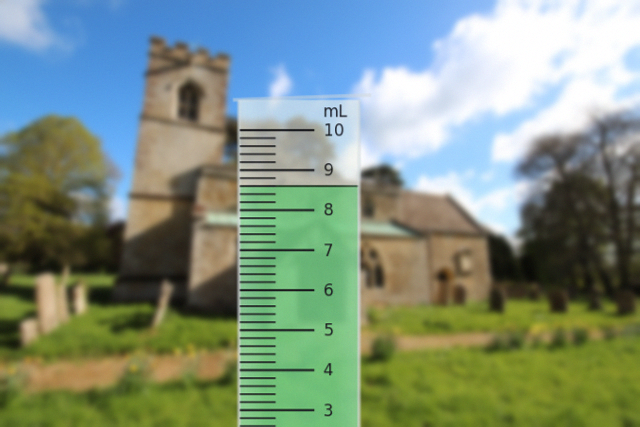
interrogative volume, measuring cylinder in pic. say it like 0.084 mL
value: 8.6 mL
